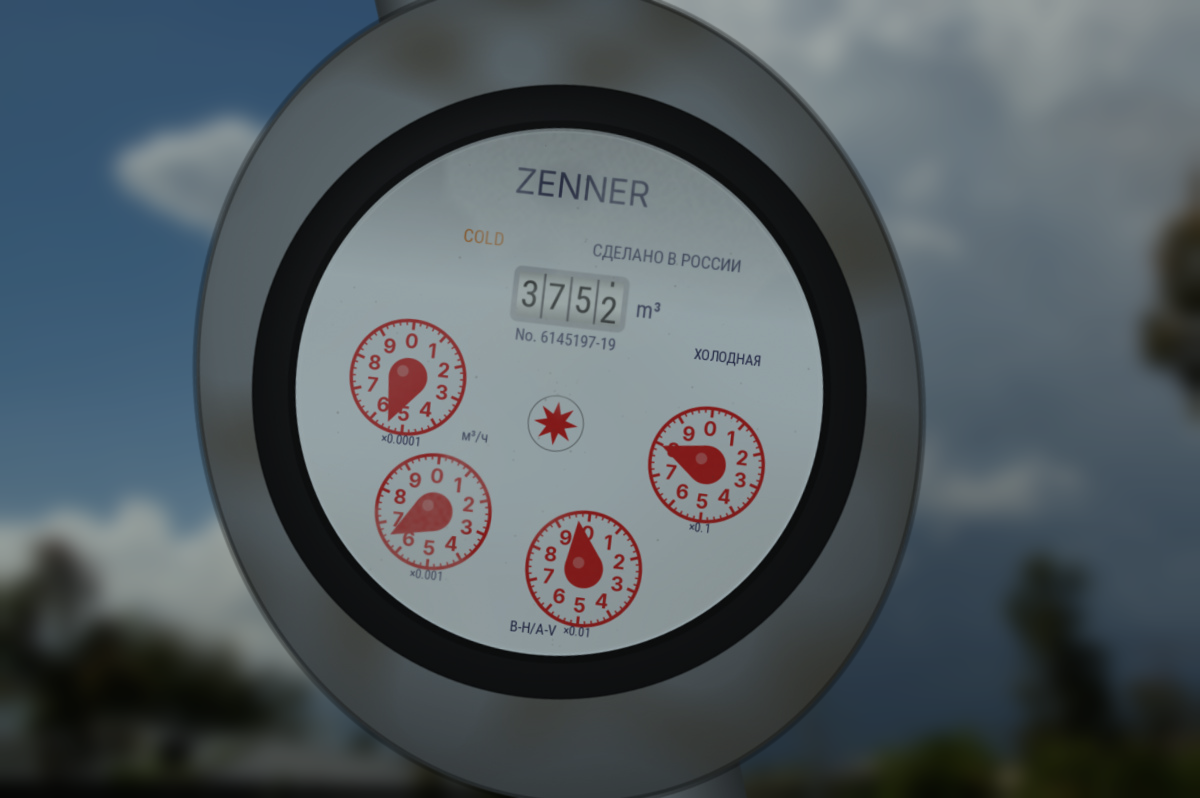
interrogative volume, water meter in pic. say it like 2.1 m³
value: 3751.7965 m³
